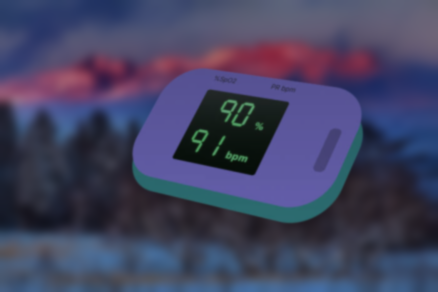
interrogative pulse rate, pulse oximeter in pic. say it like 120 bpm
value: 91 bpm
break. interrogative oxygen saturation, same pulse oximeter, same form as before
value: 90 %
